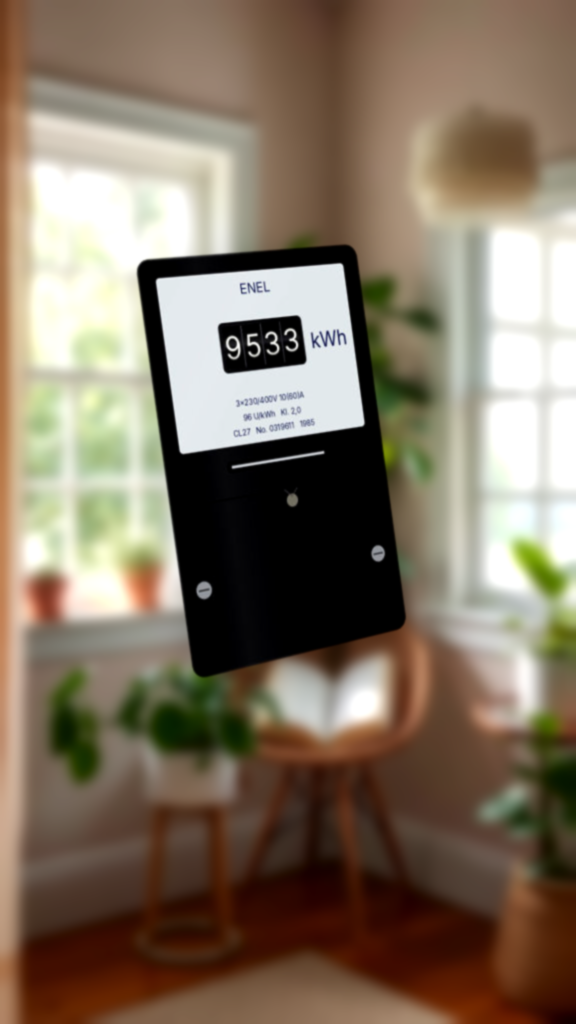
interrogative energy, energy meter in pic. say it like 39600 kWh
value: 9533 kWh
